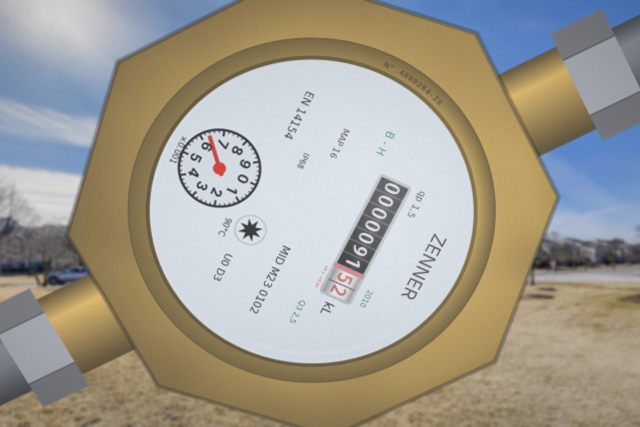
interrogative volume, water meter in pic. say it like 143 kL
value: 91.526 kL
